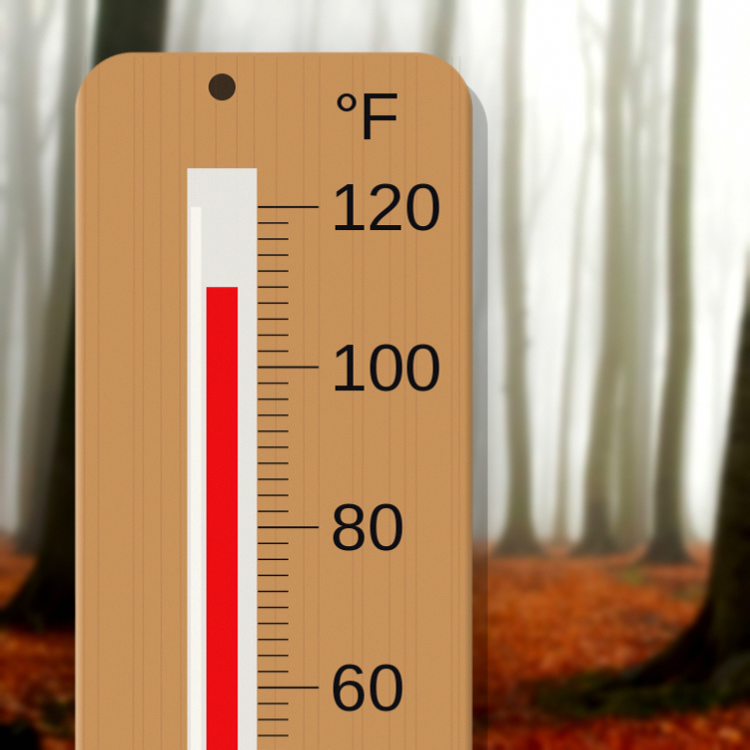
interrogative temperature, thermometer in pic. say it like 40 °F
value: 110 °F
